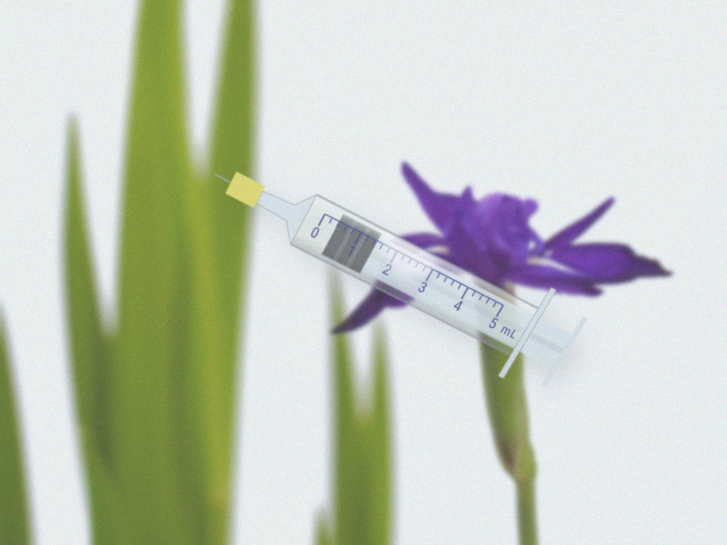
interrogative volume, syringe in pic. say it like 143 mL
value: 0.4 mL
